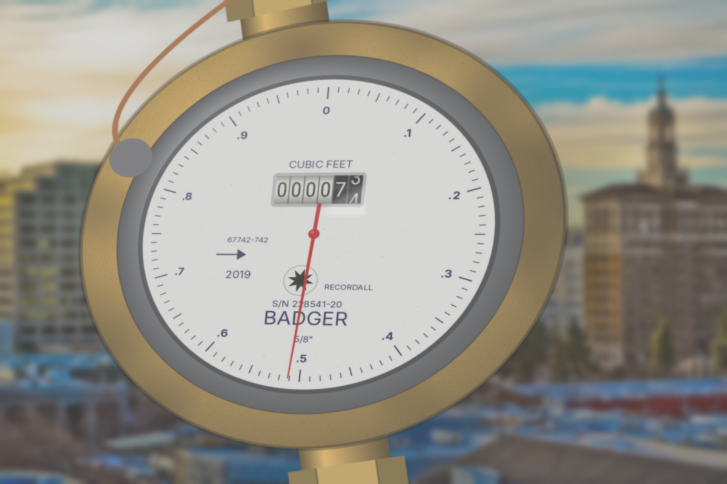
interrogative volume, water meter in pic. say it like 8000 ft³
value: 73.51 ft³
